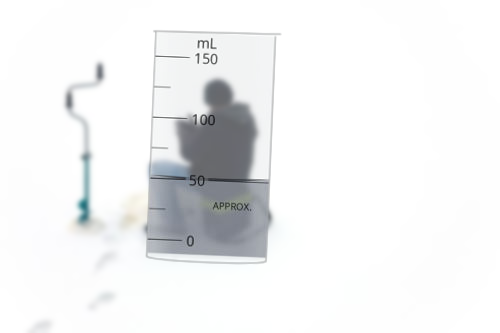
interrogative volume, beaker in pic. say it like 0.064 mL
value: 50 mL
